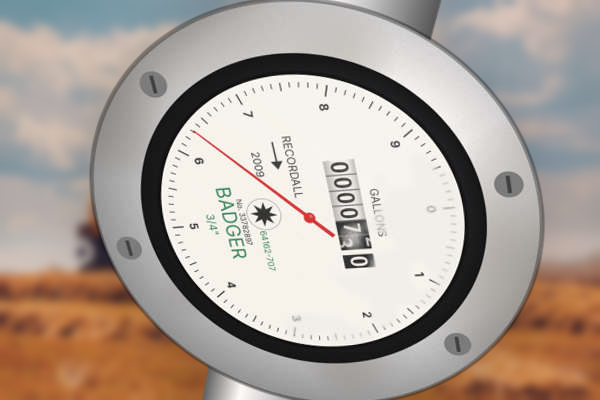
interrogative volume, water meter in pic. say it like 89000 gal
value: 726.3 gal
